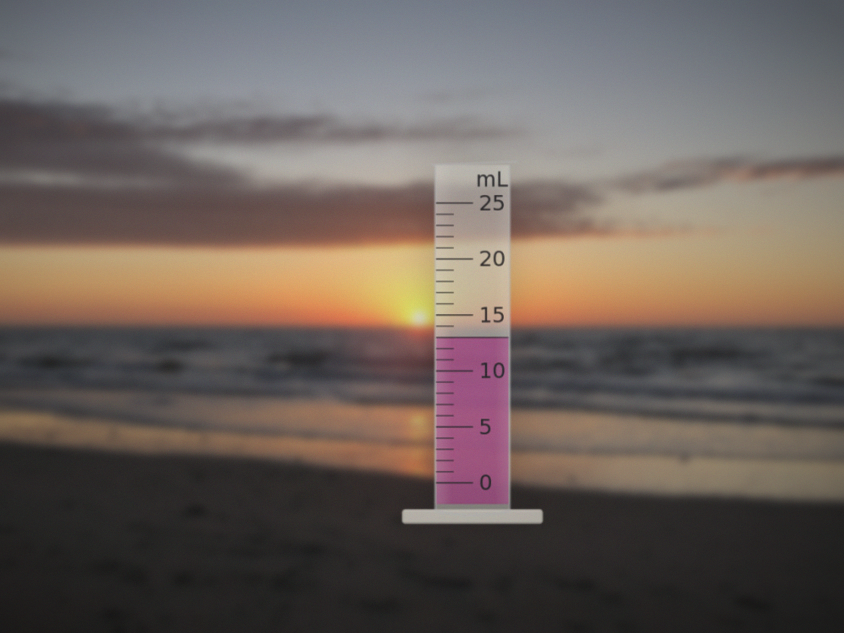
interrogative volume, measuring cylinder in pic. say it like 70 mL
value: 13 mL
